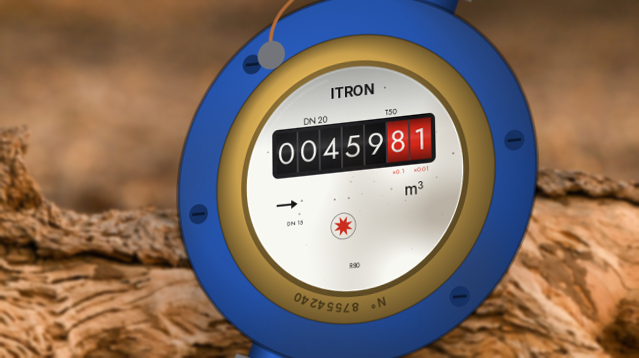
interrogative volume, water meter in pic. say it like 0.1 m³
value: 459.81 m³
